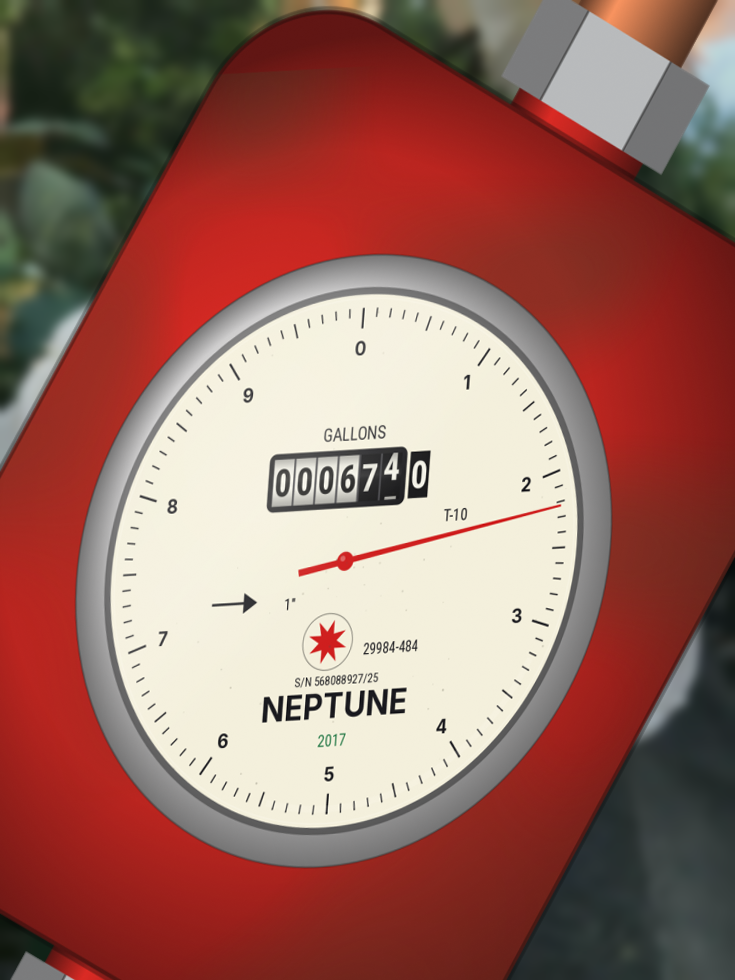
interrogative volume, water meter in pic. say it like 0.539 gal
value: 6742.2 gal
